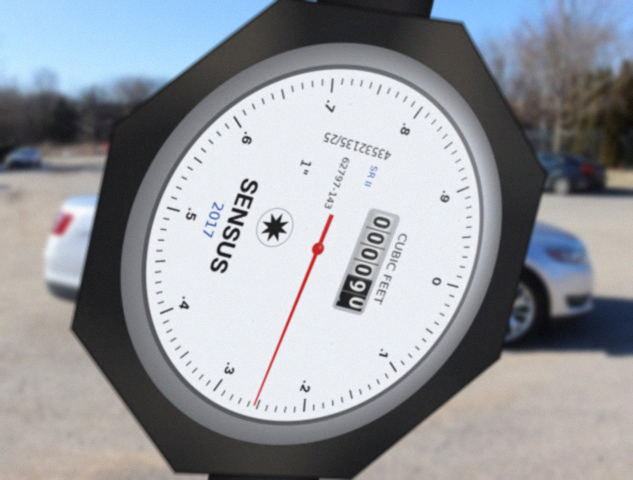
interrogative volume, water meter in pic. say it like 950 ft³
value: 90.25 ft³
